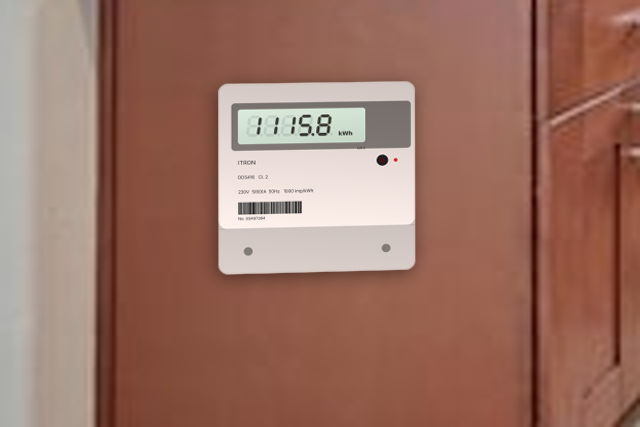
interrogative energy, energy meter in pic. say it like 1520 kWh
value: 1115.8 kWh
